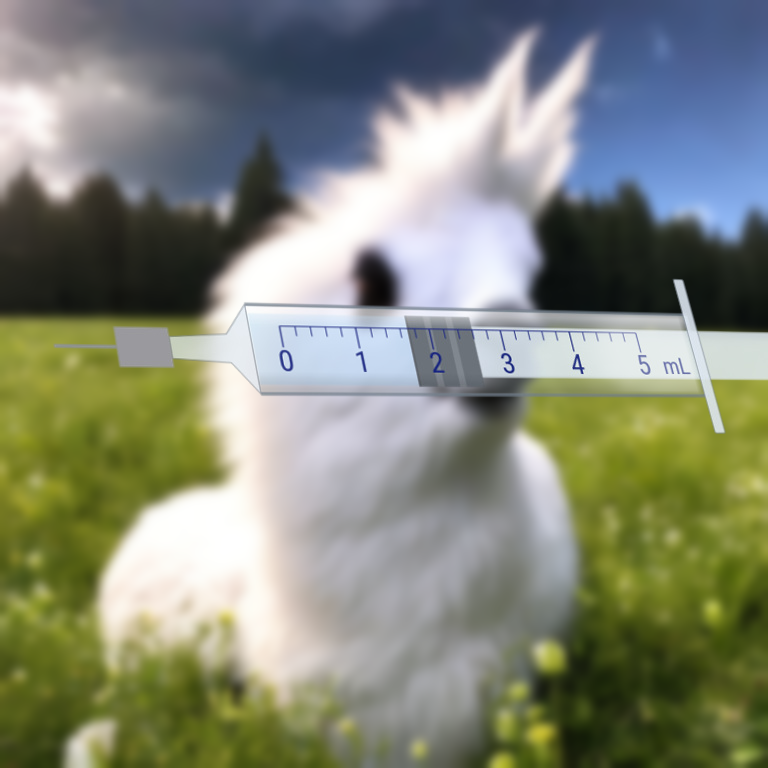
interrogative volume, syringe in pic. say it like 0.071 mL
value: 1.7 mL
